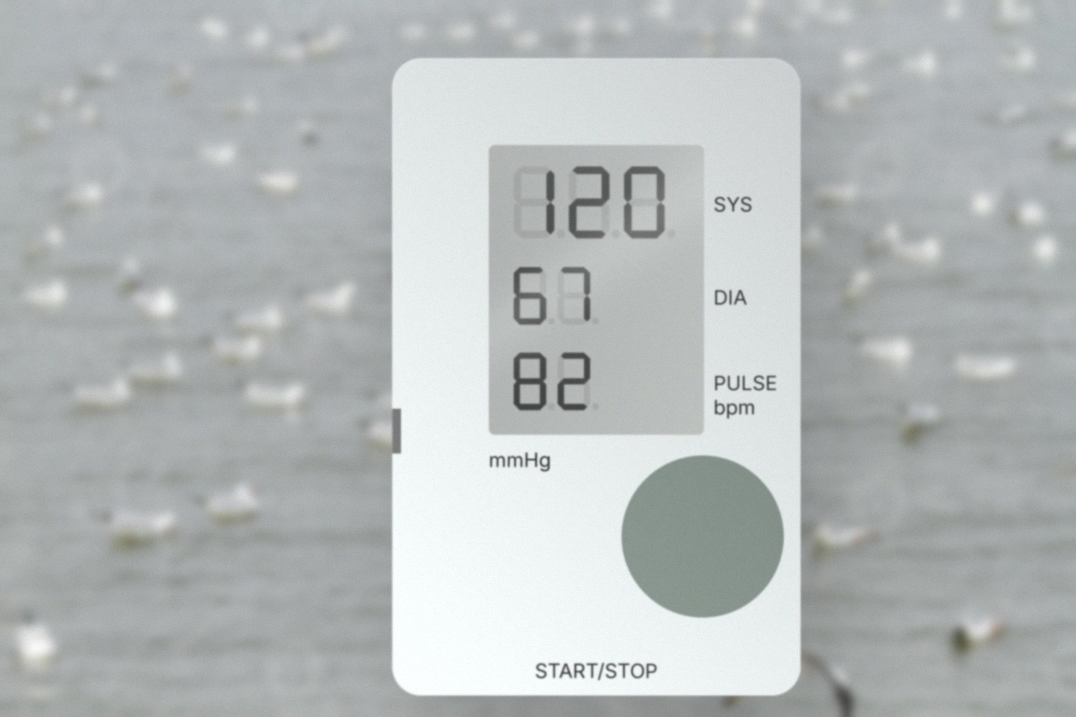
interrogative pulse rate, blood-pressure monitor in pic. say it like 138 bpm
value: 82 bpm
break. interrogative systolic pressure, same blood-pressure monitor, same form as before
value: 120 mmHg
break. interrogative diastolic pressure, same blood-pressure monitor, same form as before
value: 67 mmHg
